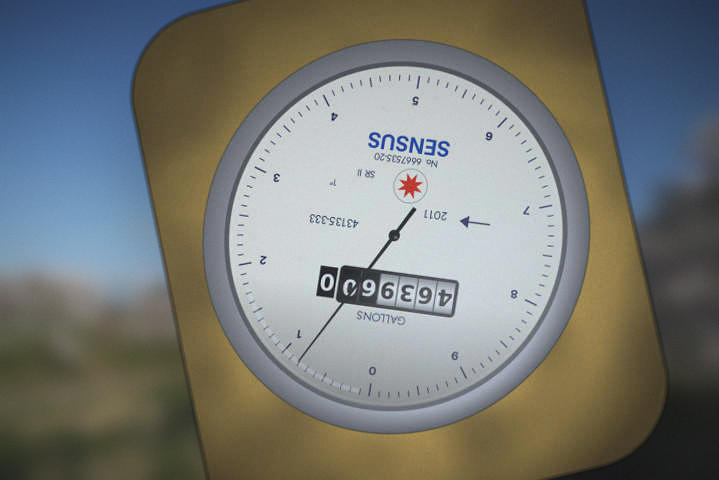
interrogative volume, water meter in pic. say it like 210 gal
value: 4639600.8 gal
